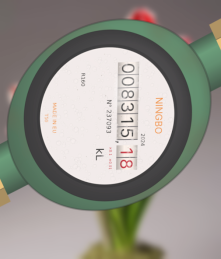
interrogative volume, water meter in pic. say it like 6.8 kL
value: 8315.18 kL
